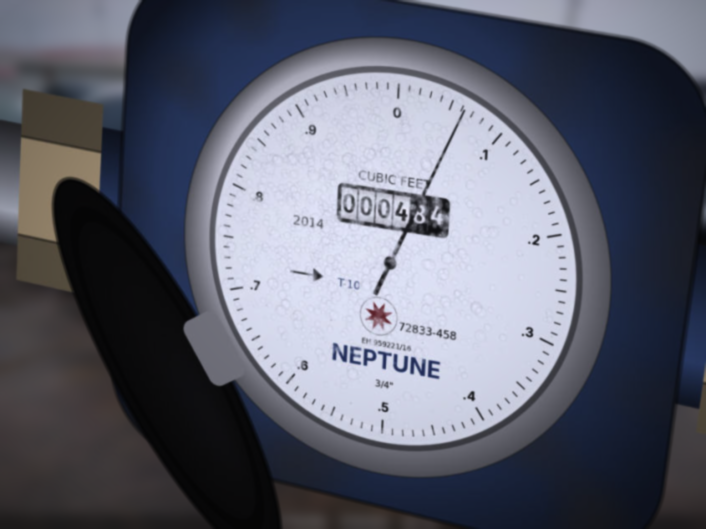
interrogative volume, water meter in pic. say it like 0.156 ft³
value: 484.06 ft³
